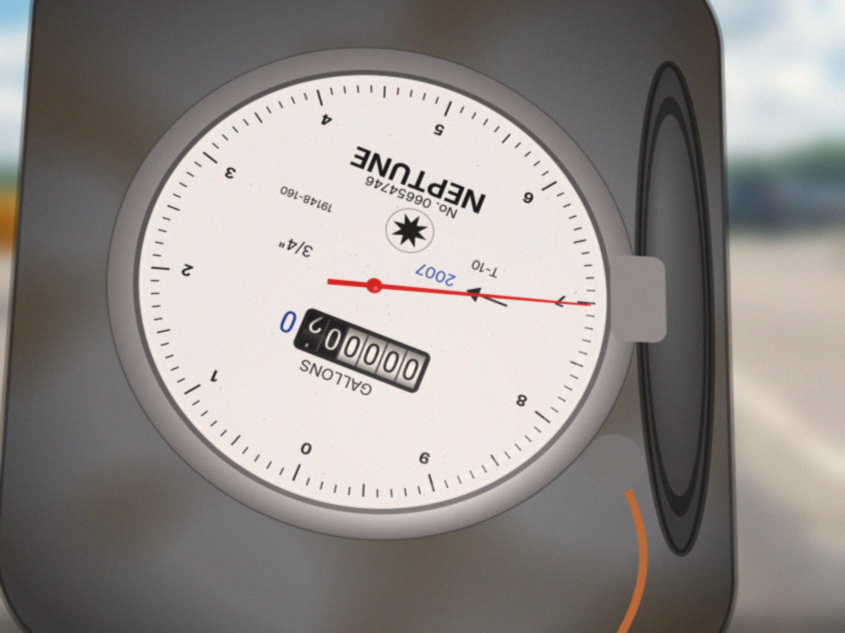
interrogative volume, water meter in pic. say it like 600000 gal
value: 17.0 gal
